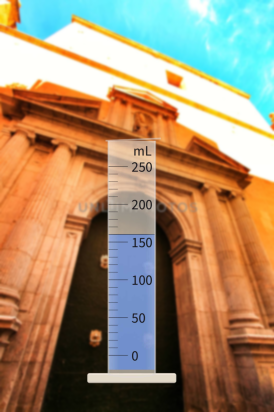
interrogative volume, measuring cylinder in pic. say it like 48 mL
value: 160 mL
